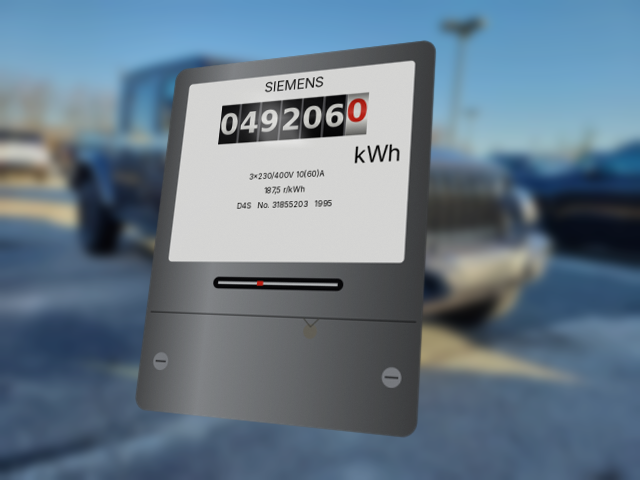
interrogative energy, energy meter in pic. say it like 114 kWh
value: 49206.0 kWh
